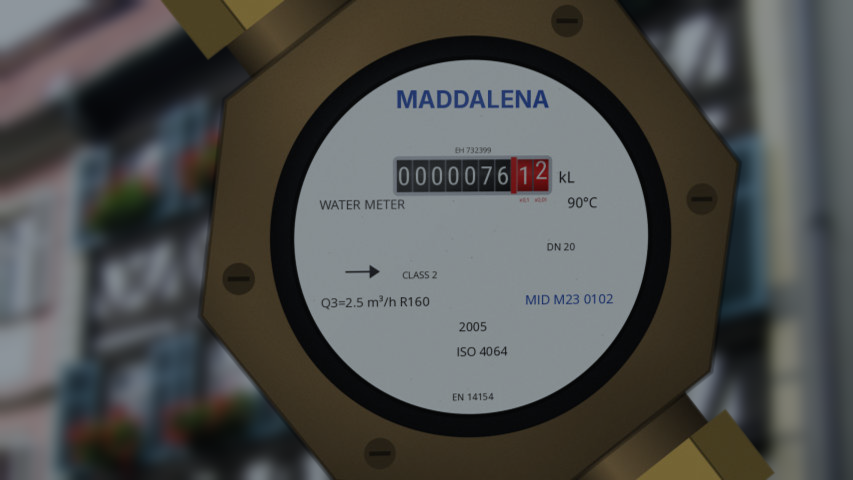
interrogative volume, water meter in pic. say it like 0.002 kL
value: 76.12 kL
